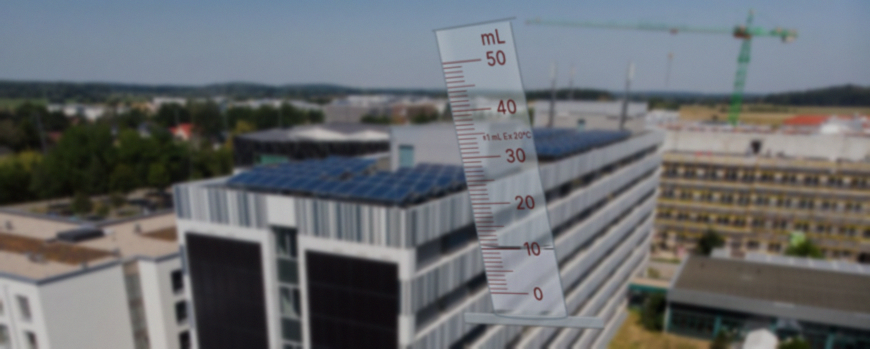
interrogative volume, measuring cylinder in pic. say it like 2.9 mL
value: 10 mL
